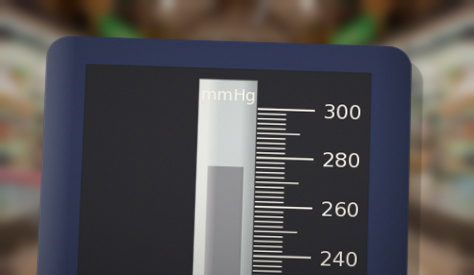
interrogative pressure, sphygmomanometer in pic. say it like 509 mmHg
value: 276 mmHg
